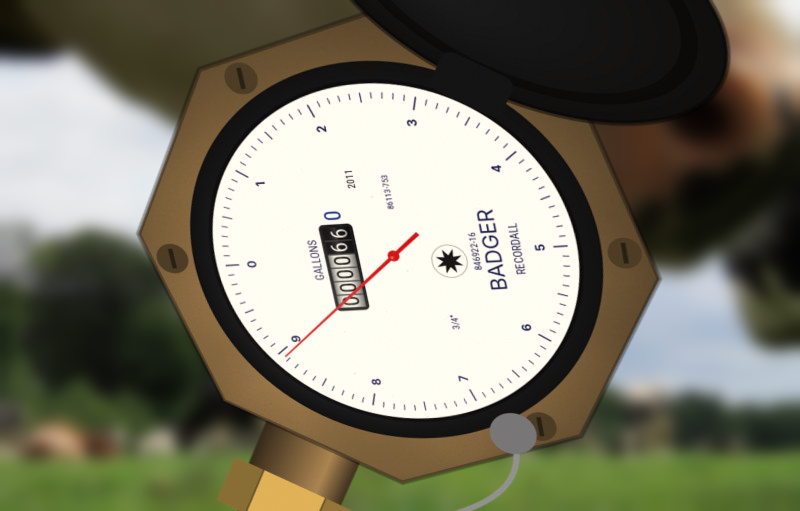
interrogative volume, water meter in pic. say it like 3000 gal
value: 658.9 gal
